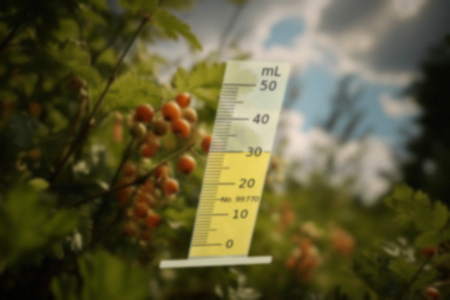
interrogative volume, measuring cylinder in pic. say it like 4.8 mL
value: 30 mL
